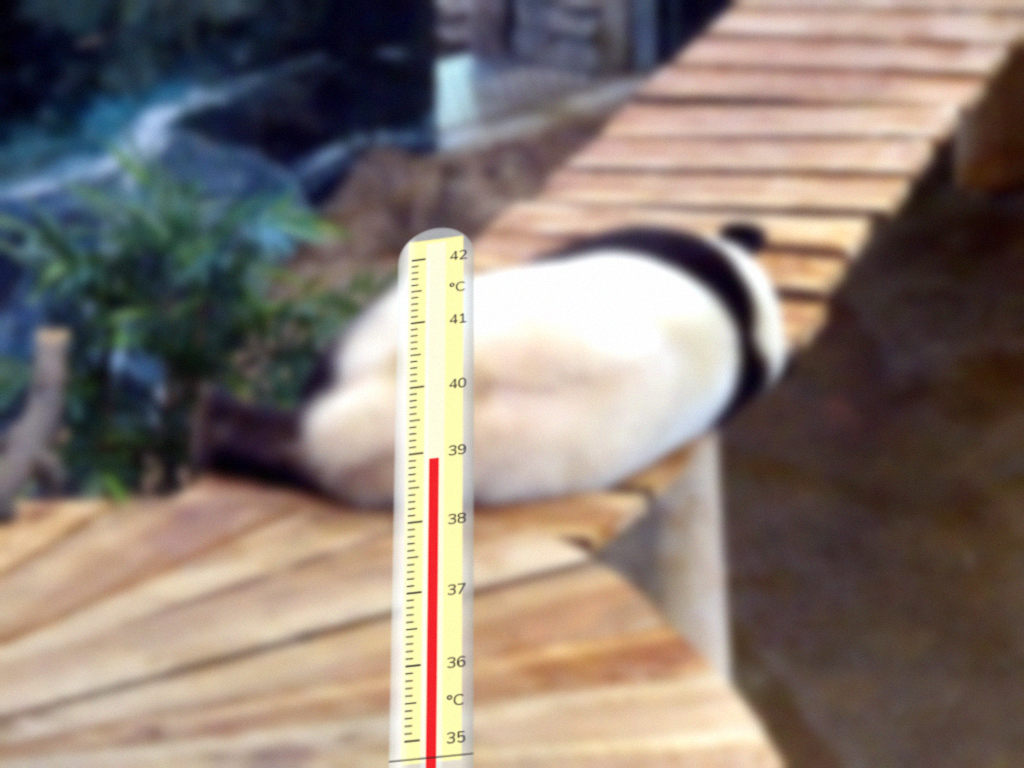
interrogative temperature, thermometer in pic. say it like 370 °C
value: 38.9 °C
